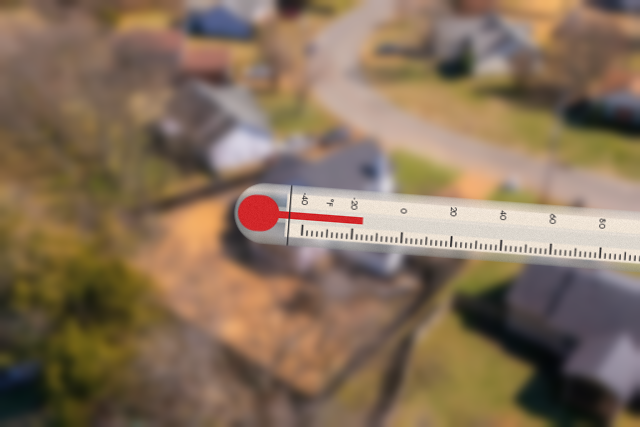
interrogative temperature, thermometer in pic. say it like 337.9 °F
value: -16 °F
